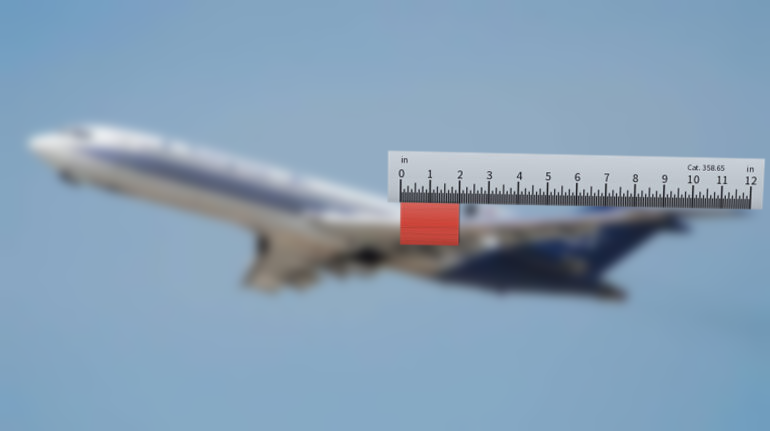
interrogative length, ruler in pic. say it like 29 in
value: 2 in
